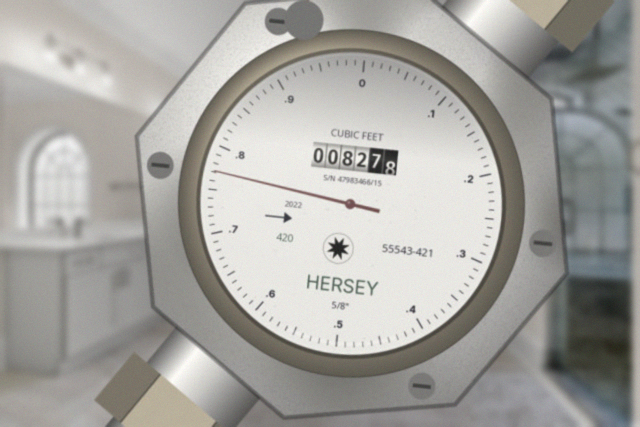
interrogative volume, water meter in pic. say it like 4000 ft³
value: 8277.77 ft³
